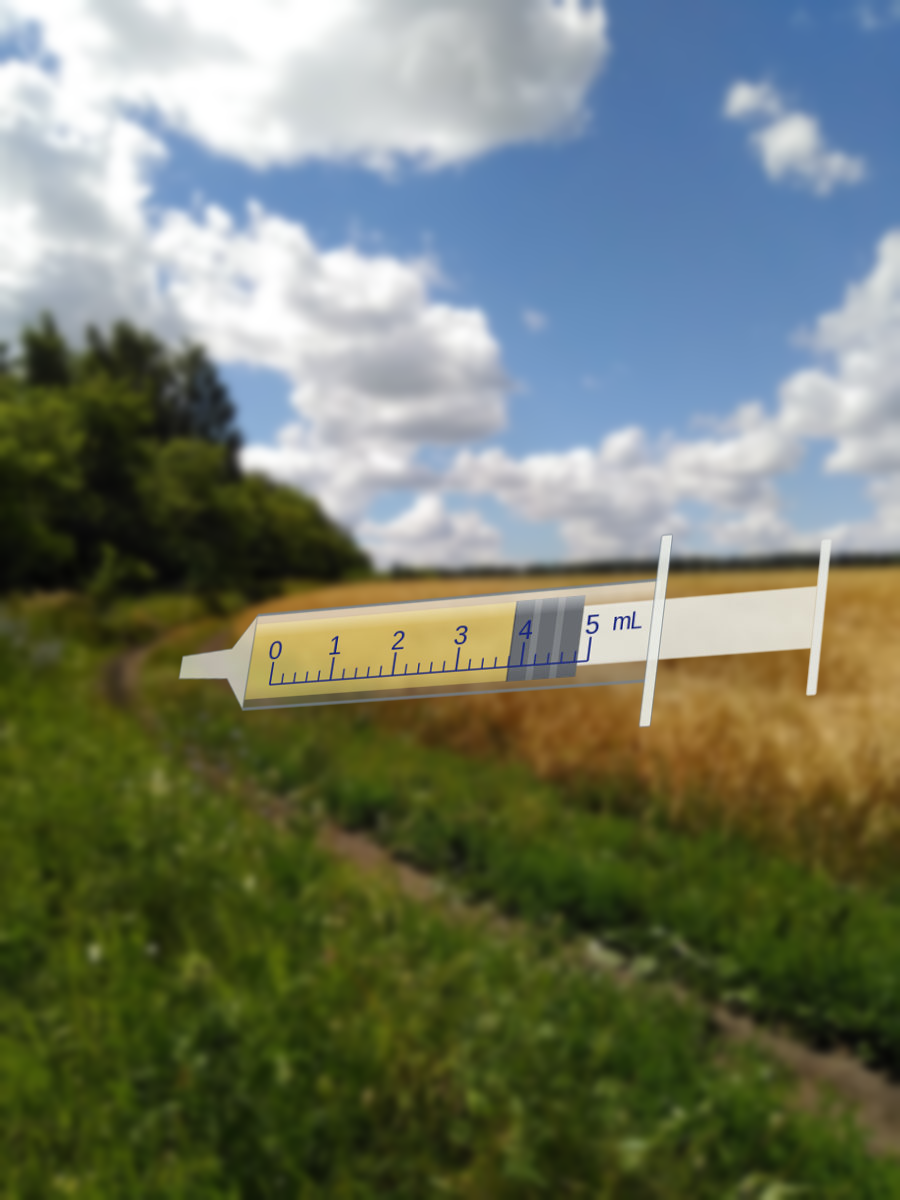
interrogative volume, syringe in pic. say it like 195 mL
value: 3.8 mL
